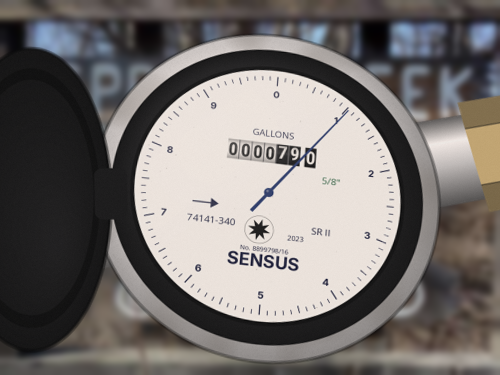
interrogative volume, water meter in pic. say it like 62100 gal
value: 791.0 gal
